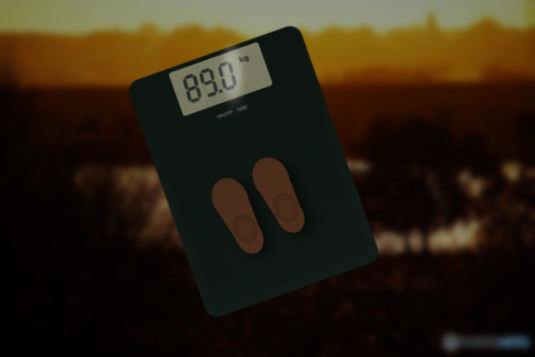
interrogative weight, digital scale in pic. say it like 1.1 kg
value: 89.0 kg
